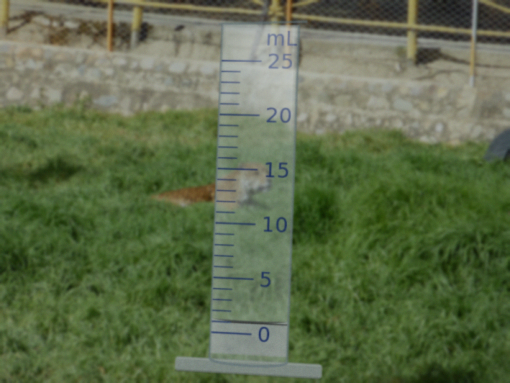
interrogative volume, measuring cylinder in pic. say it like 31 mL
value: 1 mL
